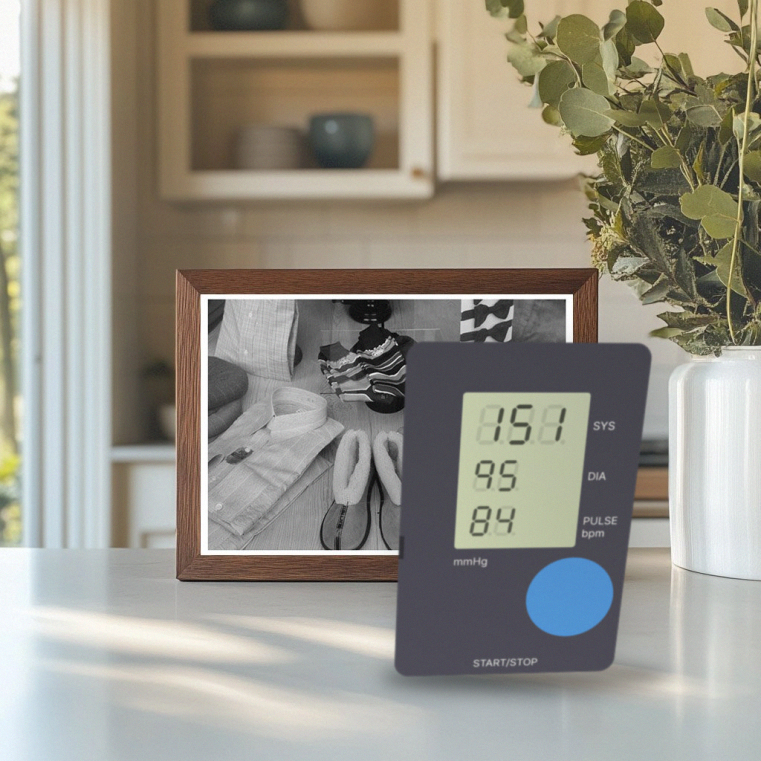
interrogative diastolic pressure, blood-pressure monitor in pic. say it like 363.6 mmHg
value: 95 mmHg
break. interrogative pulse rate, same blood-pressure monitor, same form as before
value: 84 bpm
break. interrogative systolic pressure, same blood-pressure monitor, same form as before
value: 151 mmHg
